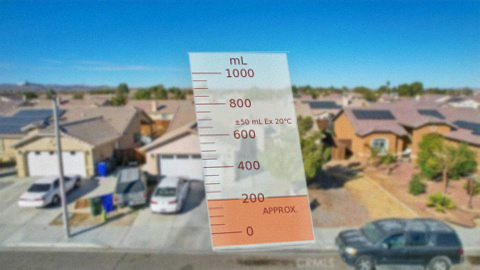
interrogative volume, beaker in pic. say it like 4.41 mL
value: 200 mL
